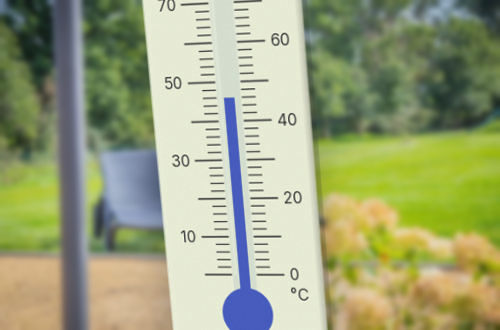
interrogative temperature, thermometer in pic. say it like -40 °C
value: 46 °C
